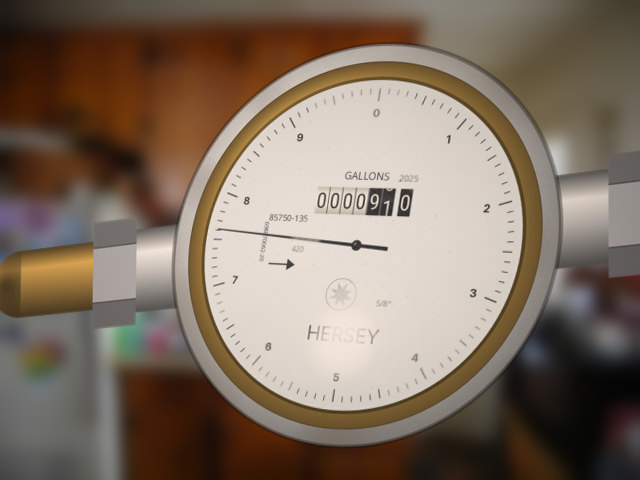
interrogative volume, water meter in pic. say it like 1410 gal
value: 907.6 gal
